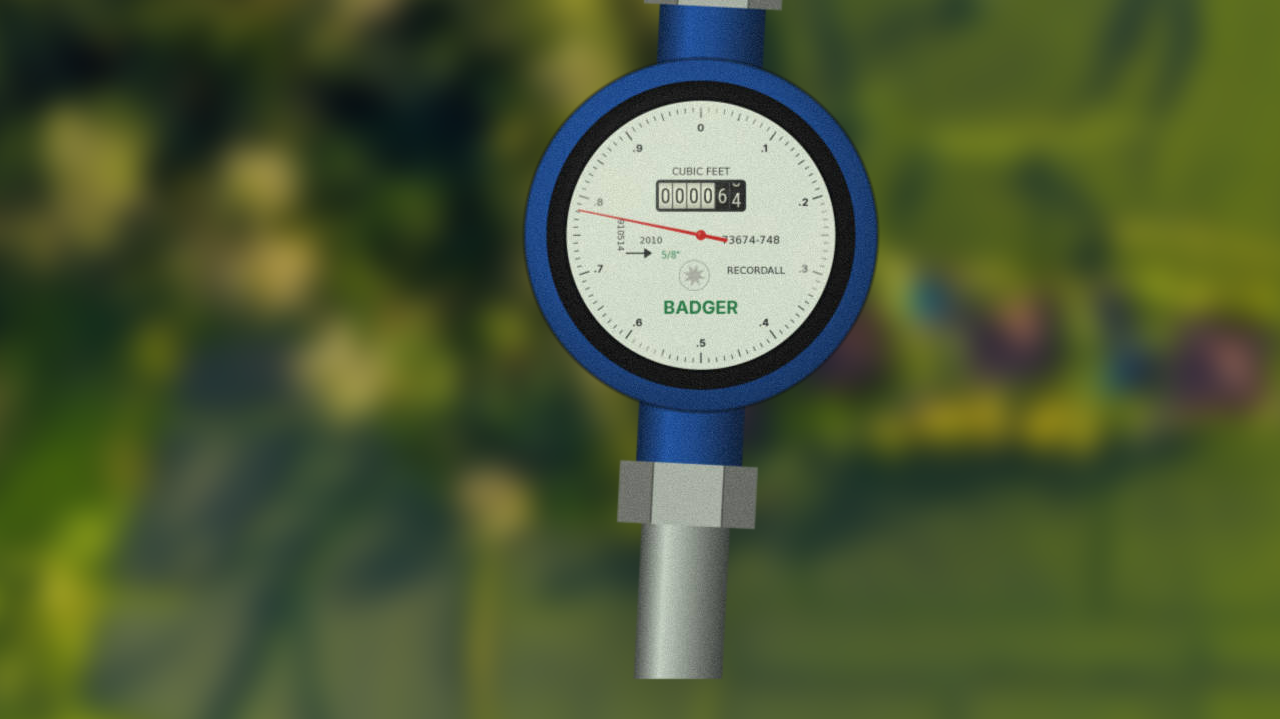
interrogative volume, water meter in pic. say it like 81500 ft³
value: 63.78 ft³
